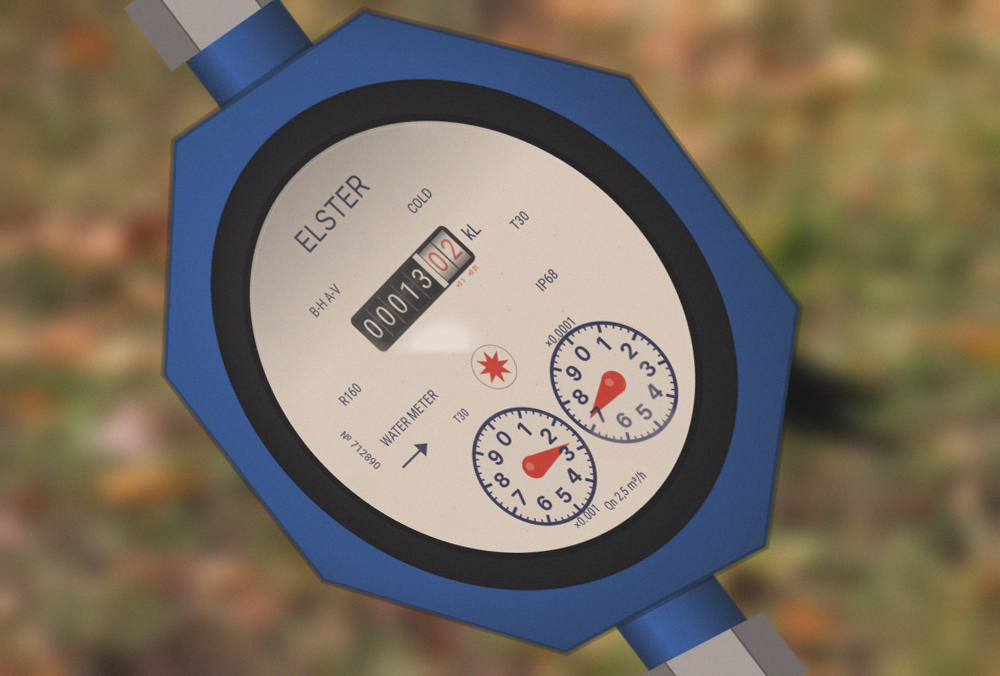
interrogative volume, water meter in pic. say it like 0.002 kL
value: 13.0227 kL
